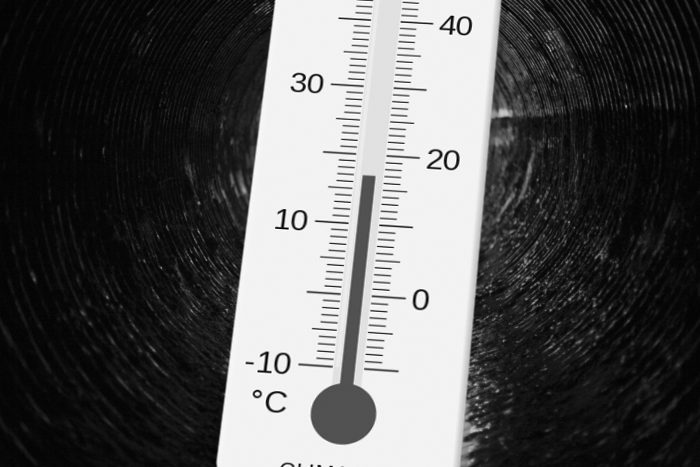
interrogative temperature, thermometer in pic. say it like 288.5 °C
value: 17 °C
